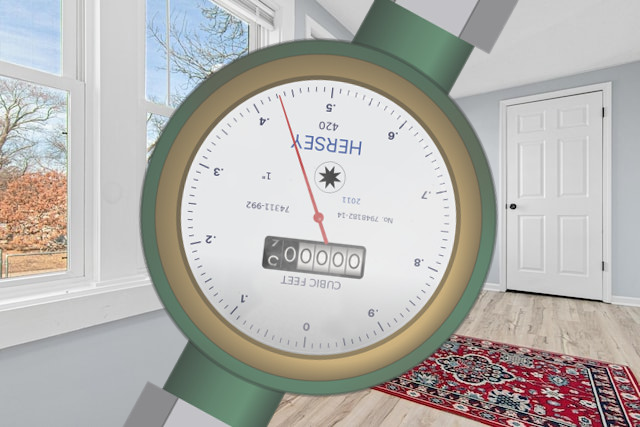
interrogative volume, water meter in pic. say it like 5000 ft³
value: 5.43 ft³
